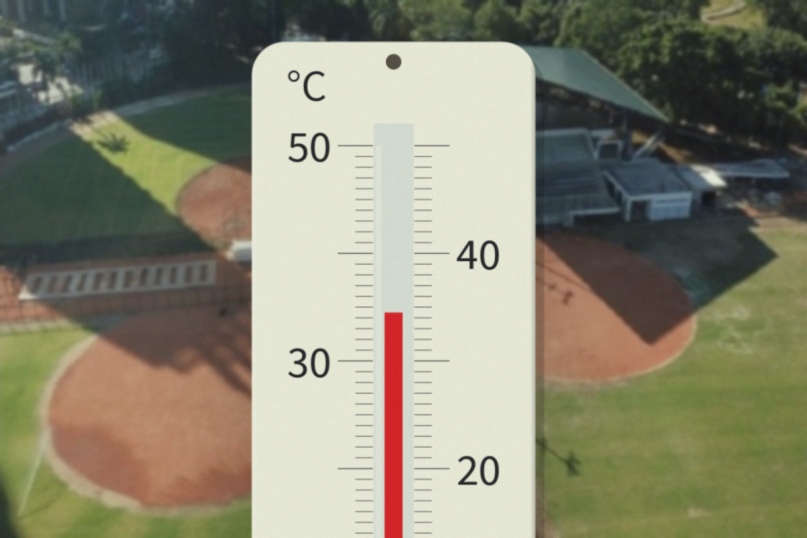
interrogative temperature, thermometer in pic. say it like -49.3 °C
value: 34.5 °C
